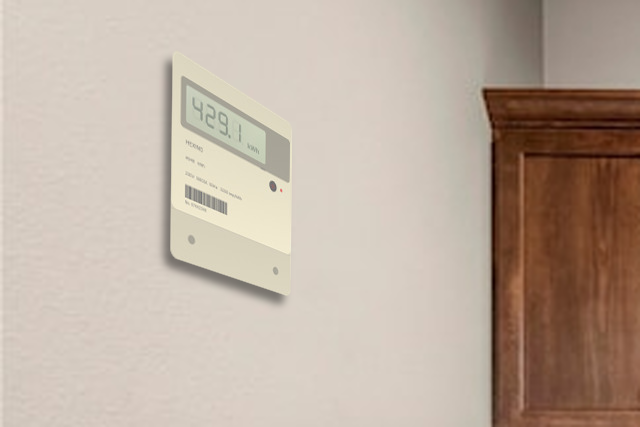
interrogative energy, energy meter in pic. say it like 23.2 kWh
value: 429.1 kWh
